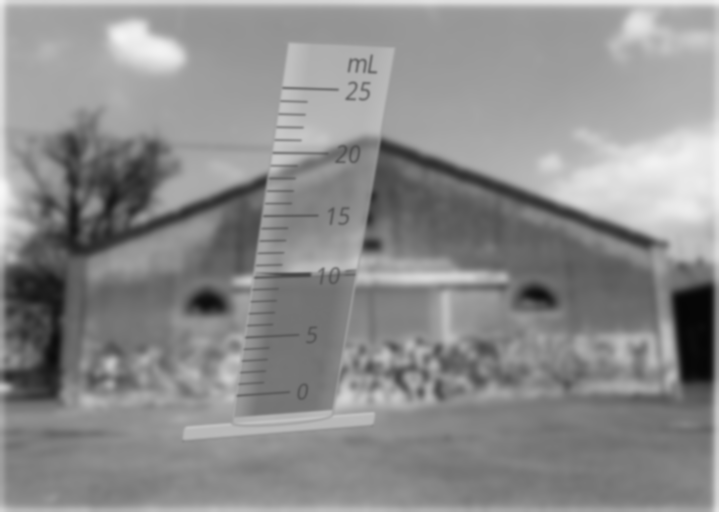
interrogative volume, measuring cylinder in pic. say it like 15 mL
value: 10 mL
